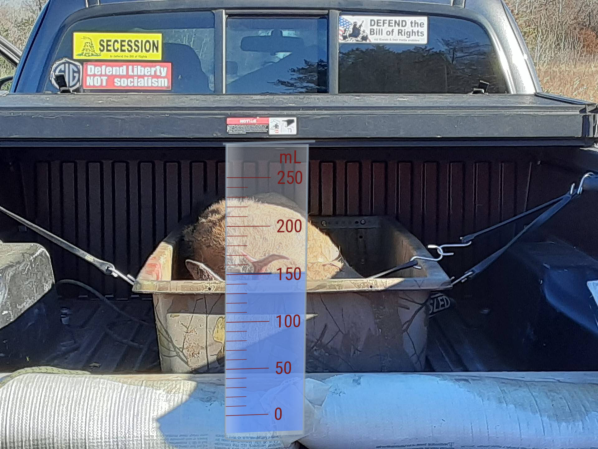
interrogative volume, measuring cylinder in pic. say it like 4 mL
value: 150 mL
